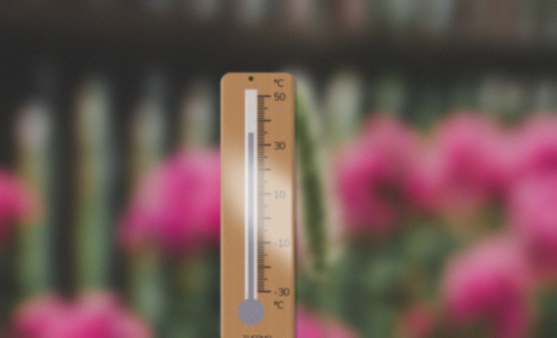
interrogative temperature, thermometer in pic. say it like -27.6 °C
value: 35 °C
